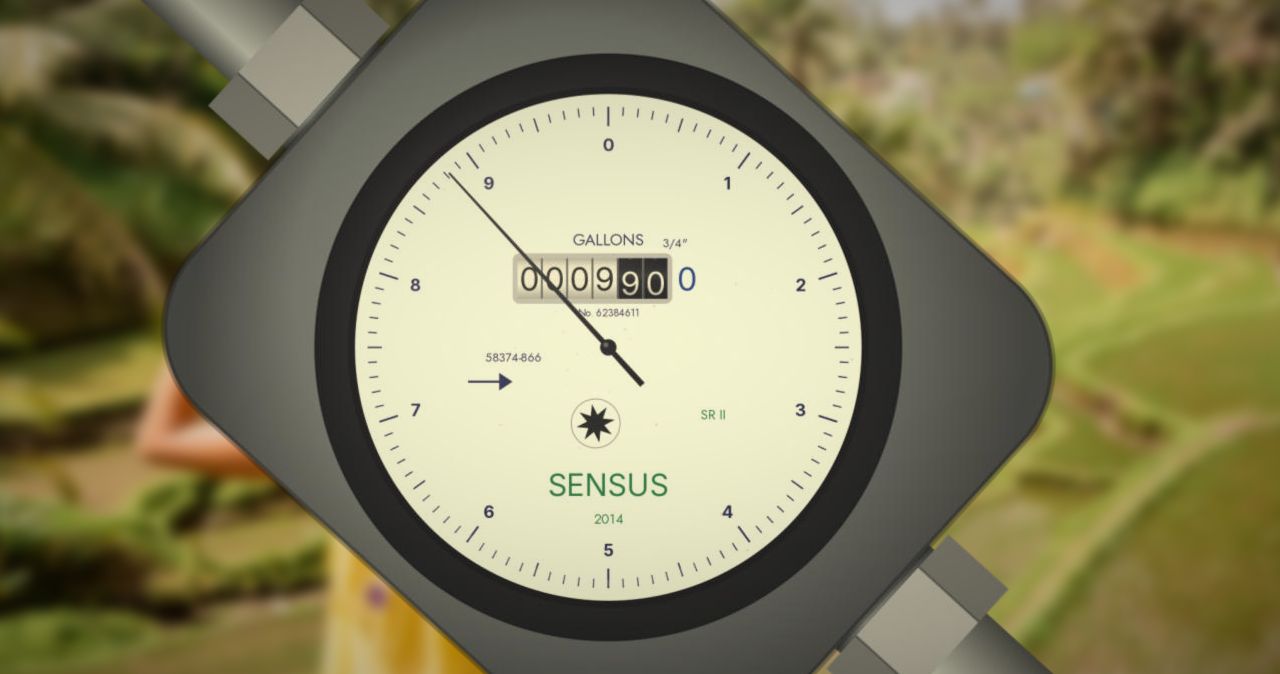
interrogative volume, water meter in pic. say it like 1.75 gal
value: 9898.8 gal
